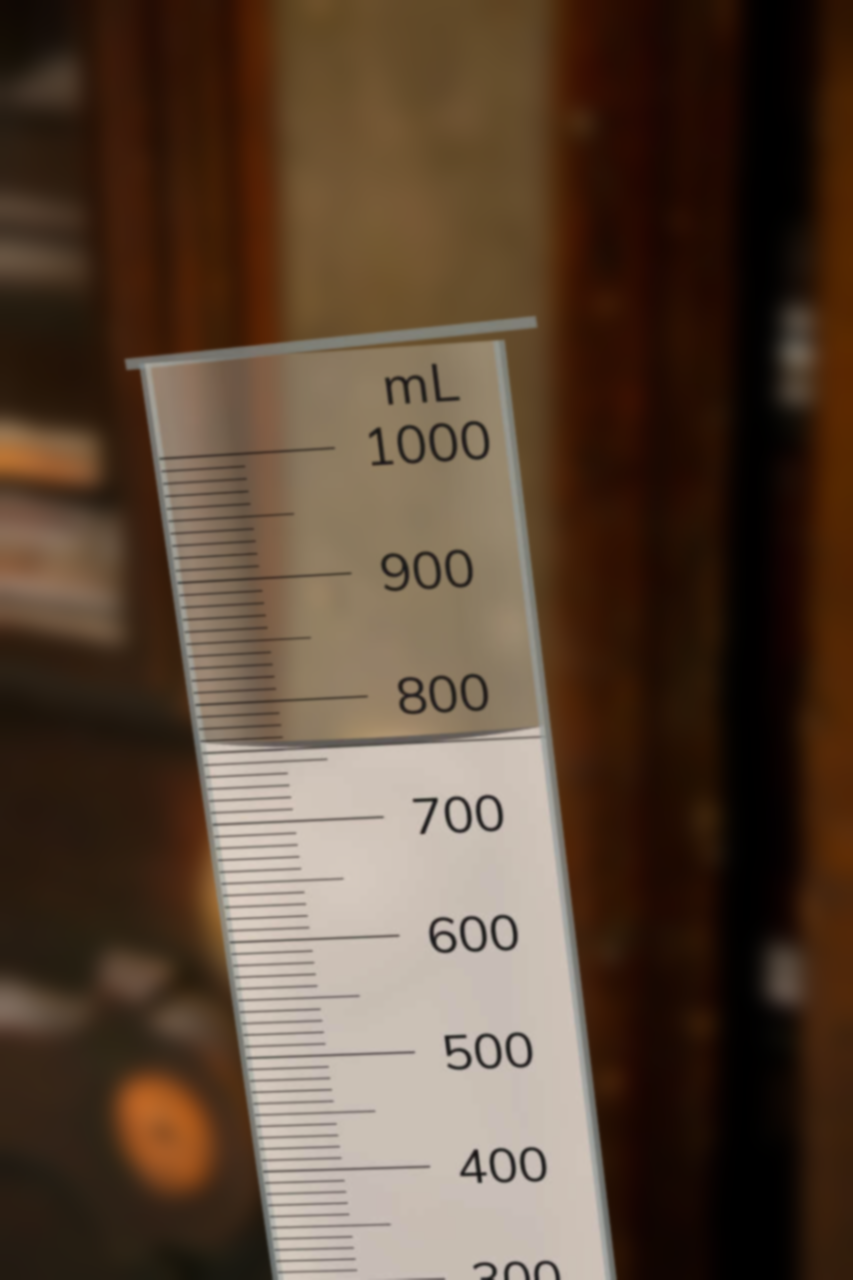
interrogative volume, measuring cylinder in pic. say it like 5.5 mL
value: 760 mL
